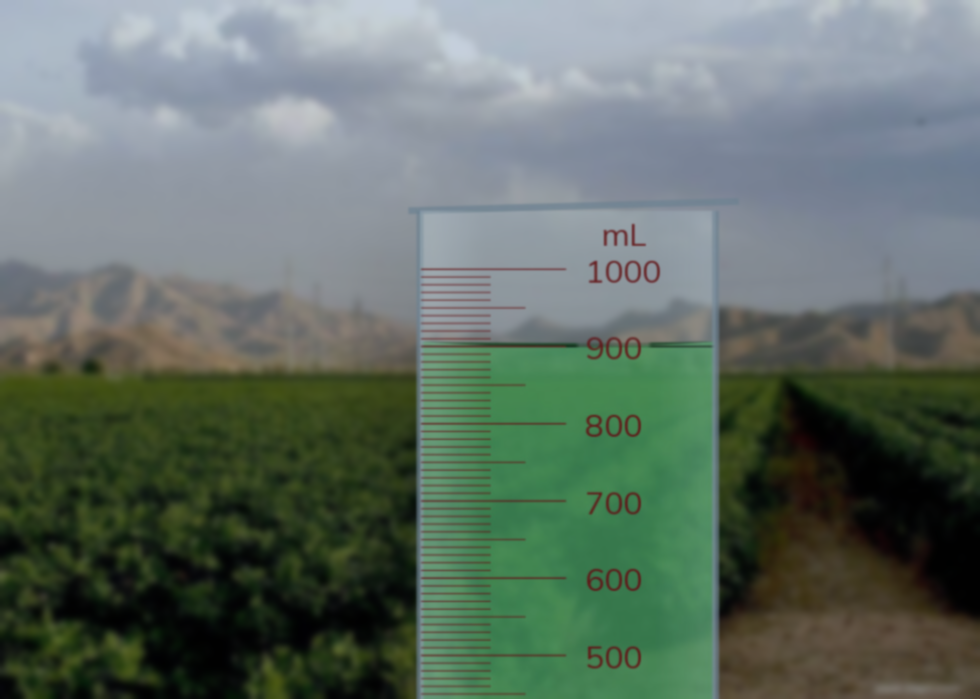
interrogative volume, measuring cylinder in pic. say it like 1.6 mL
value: 900 mL
